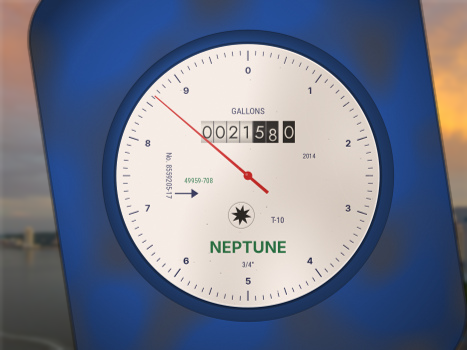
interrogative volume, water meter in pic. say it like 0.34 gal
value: 21578.6 gal
